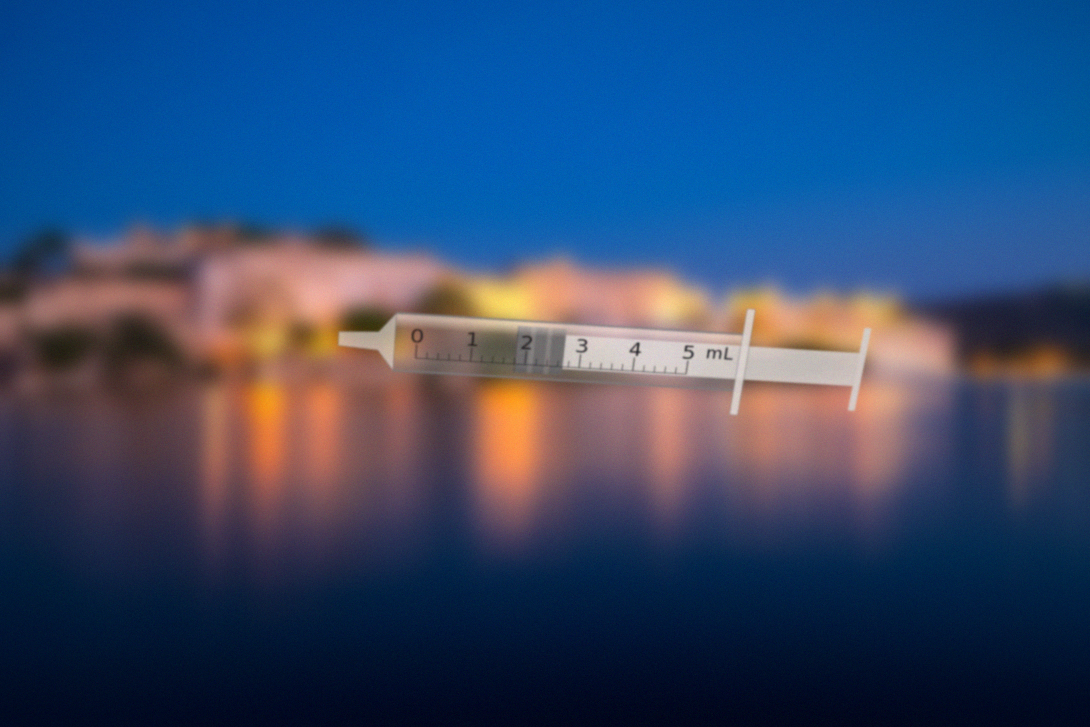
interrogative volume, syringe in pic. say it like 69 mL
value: 1.8 mL
